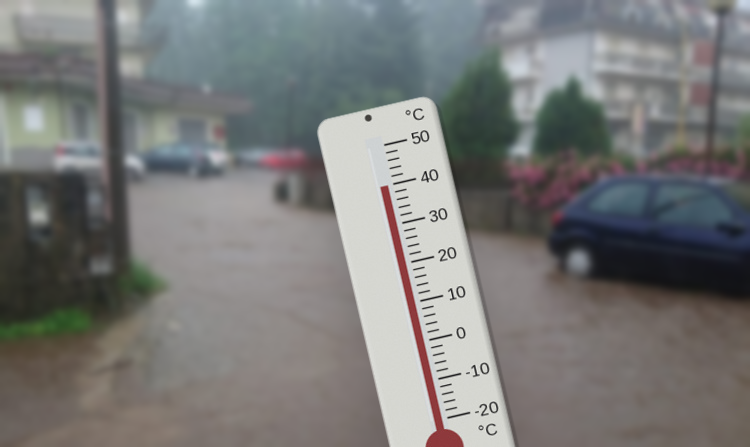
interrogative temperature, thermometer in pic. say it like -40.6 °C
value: 40 °C
